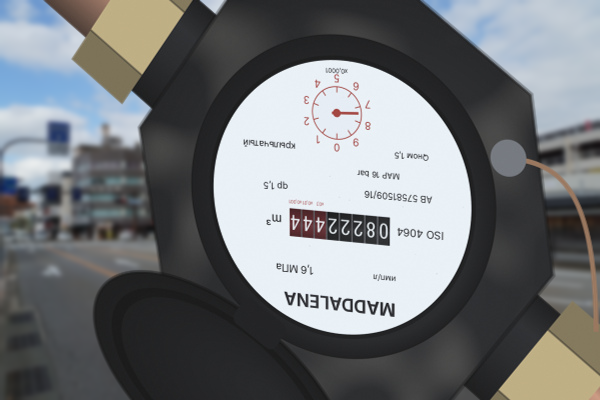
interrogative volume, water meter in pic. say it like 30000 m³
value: 8222.4447 m³
